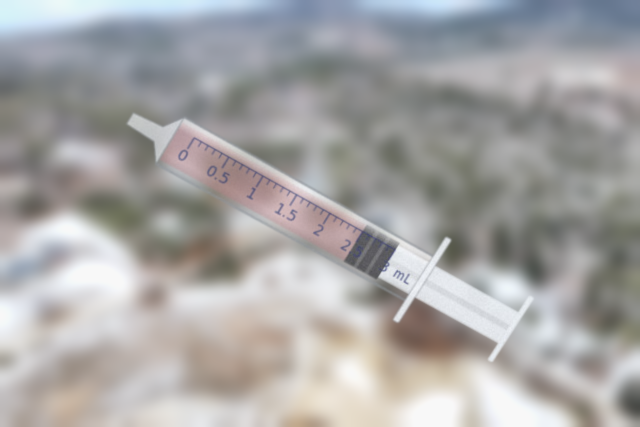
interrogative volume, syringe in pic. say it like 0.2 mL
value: 2.5 mL
